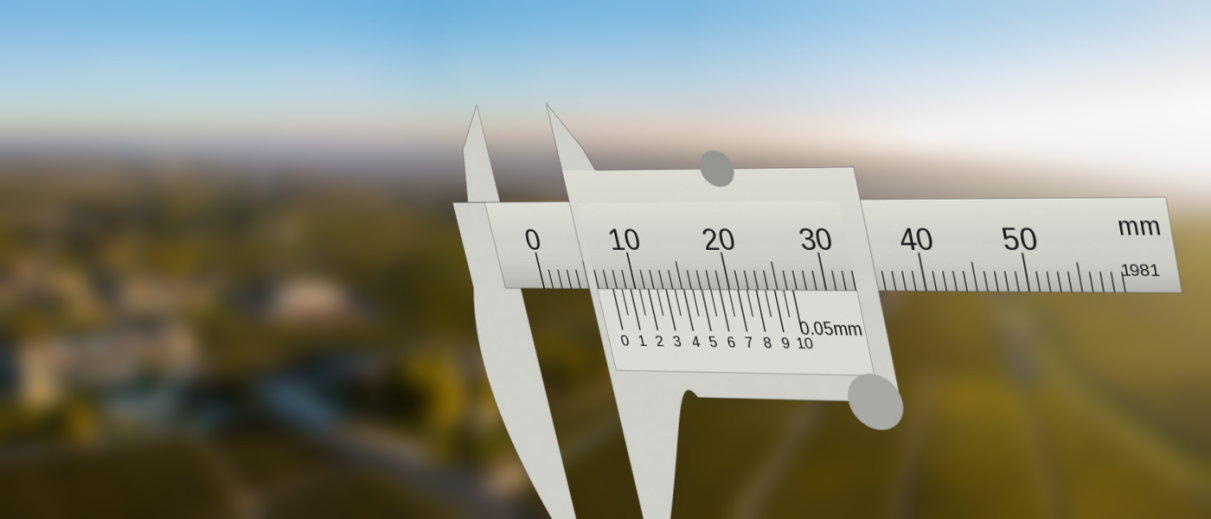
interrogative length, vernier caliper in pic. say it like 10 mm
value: 7.6 mm
